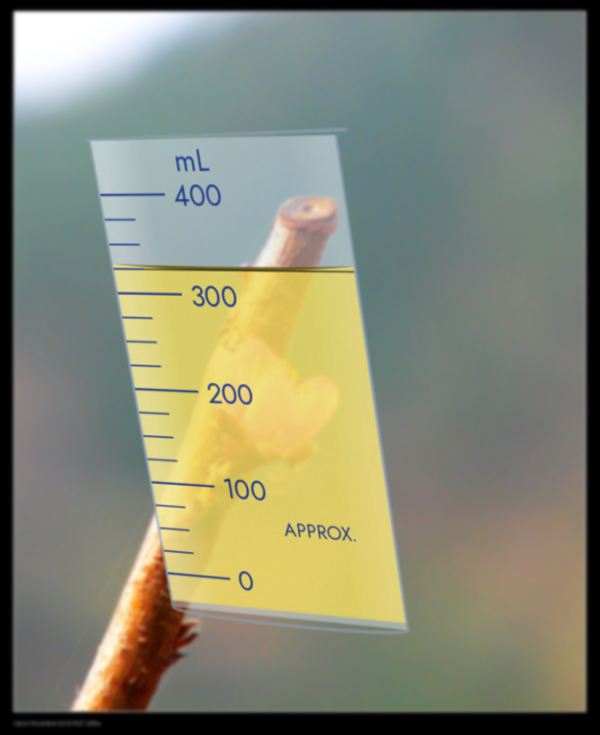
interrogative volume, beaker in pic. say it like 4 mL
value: 325 mL
